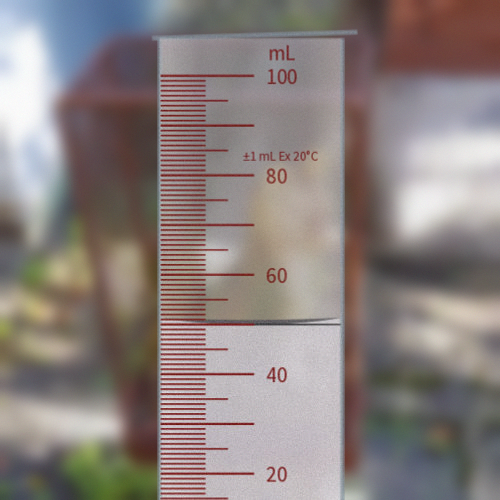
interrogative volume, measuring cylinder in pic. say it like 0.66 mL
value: 50 mL
